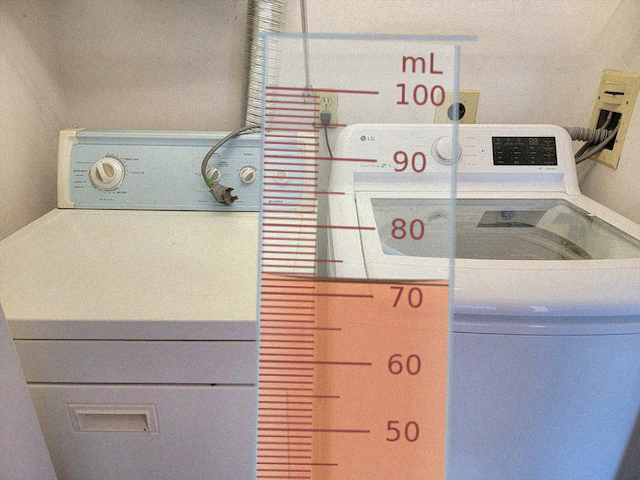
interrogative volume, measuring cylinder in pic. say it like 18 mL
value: 72 mL
